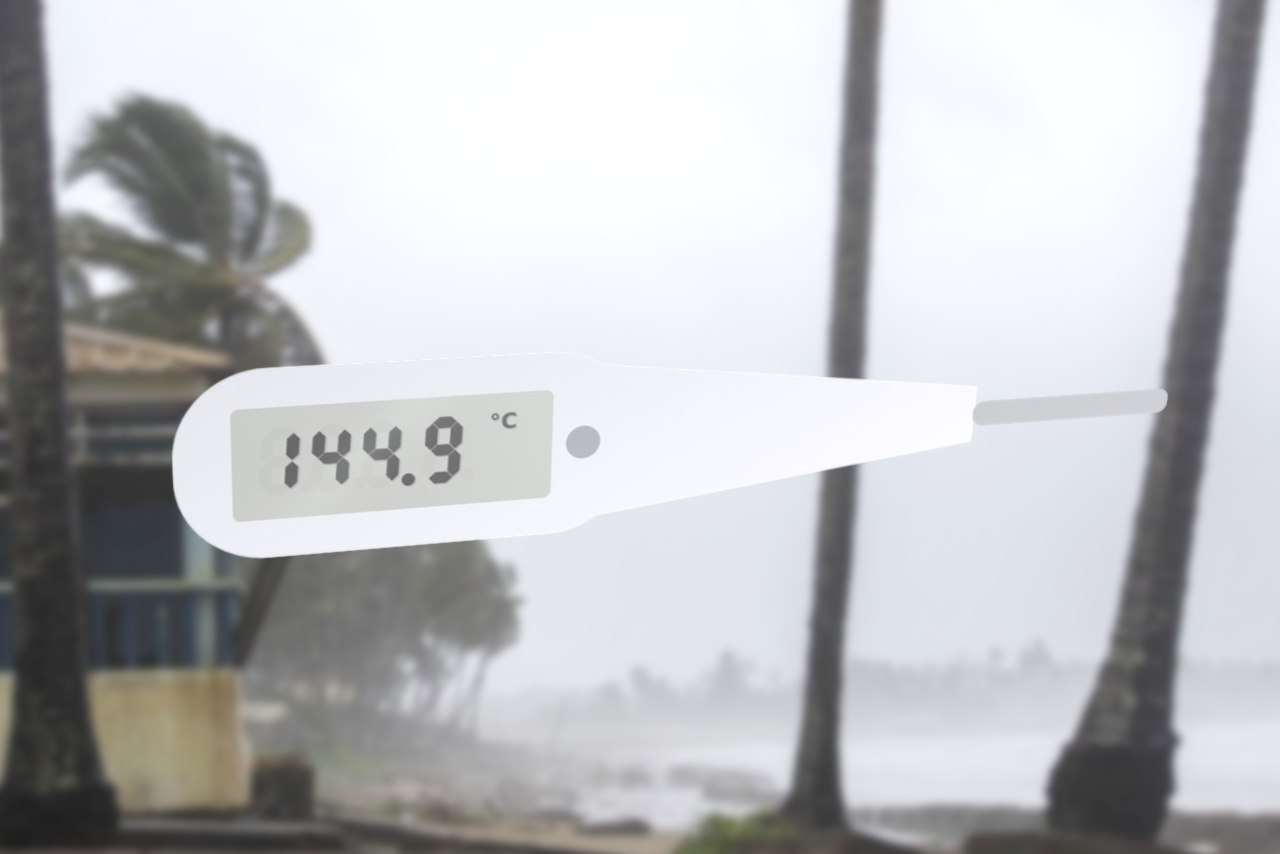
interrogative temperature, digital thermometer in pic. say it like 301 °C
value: 144.9 °C
